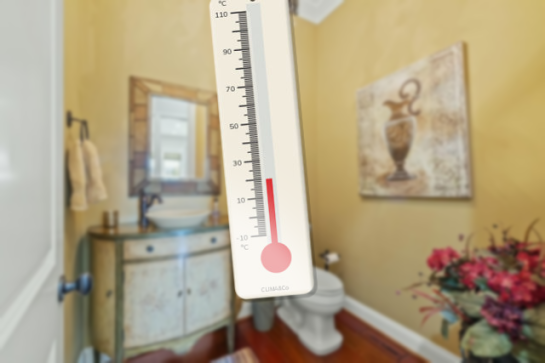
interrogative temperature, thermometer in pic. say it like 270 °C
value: 20 °C
